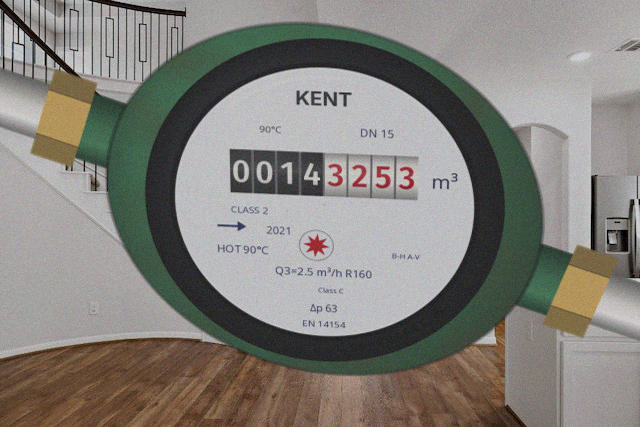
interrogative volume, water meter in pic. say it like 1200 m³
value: 14.3253 m³
